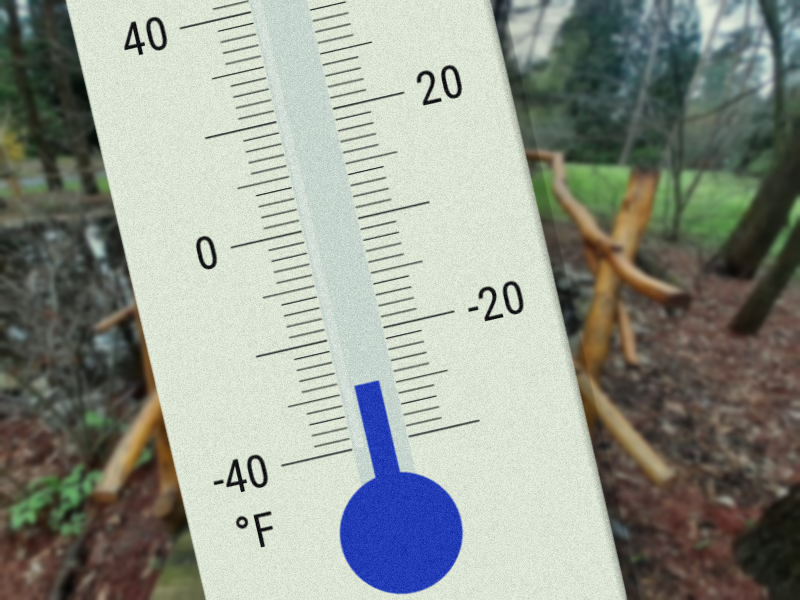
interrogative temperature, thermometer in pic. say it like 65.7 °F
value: -29 °F
